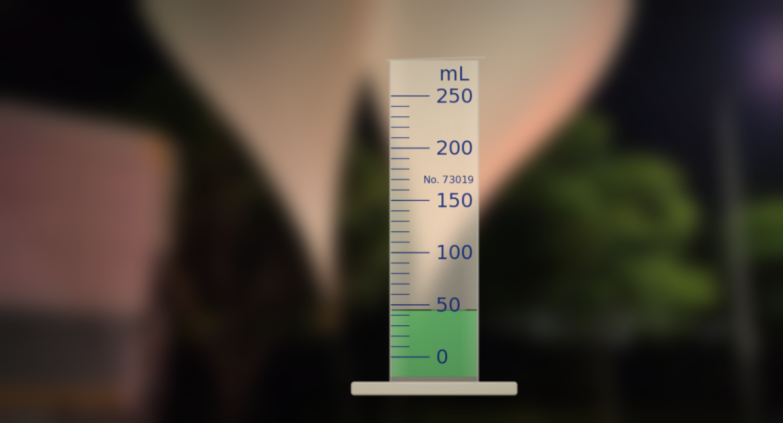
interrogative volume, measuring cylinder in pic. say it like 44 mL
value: 45 mL
